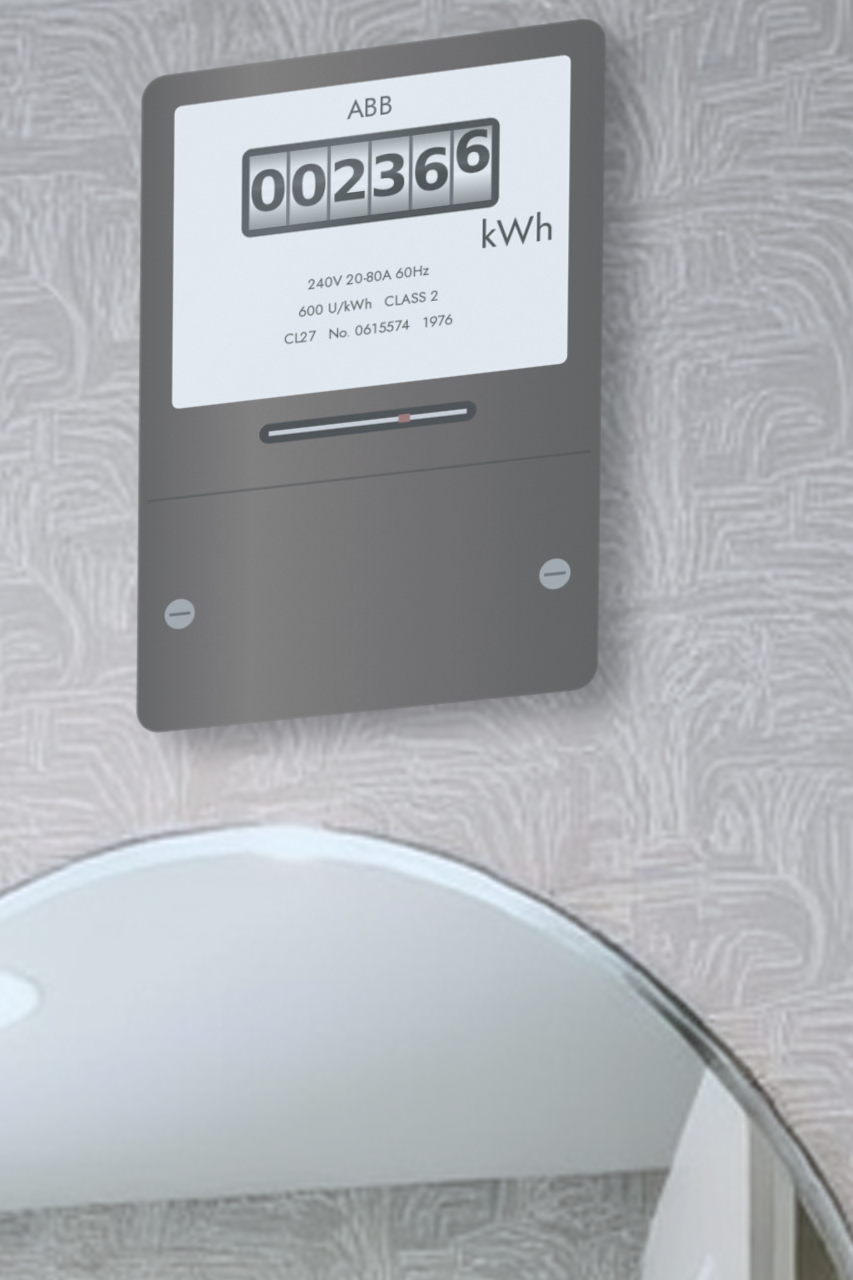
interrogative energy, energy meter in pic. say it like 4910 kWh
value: 2366 kWh
